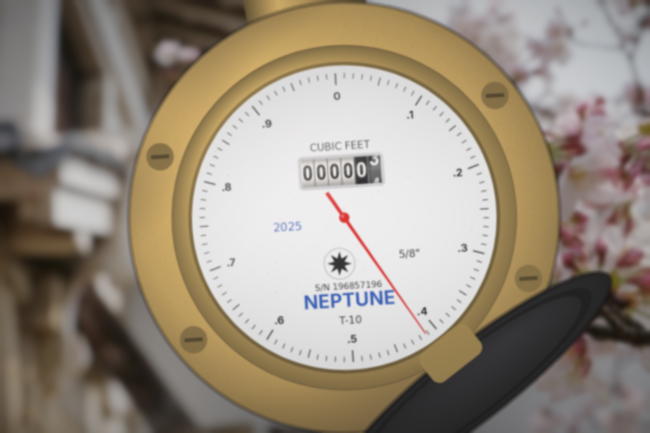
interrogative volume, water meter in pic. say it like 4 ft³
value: 3.41 ft³
